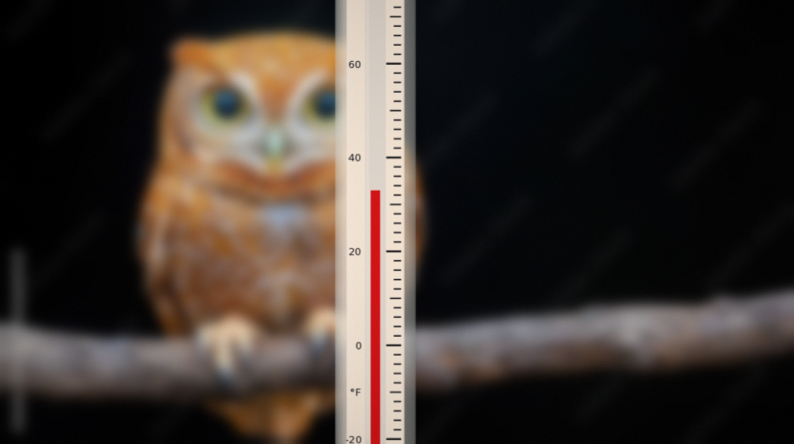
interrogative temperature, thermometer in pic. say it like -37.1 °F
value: 33 °F
